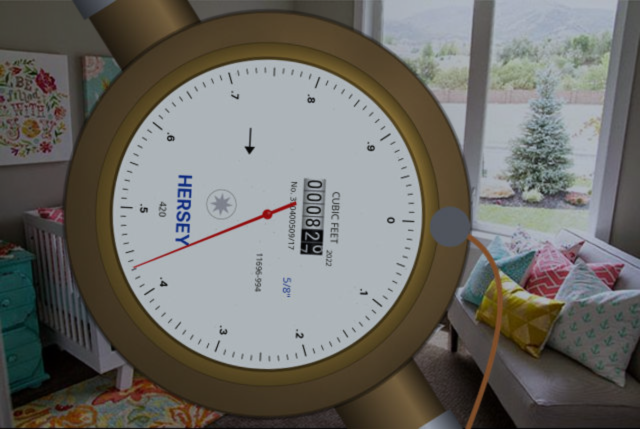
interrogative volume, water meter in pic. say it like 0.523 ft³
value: 826.43 ft³
